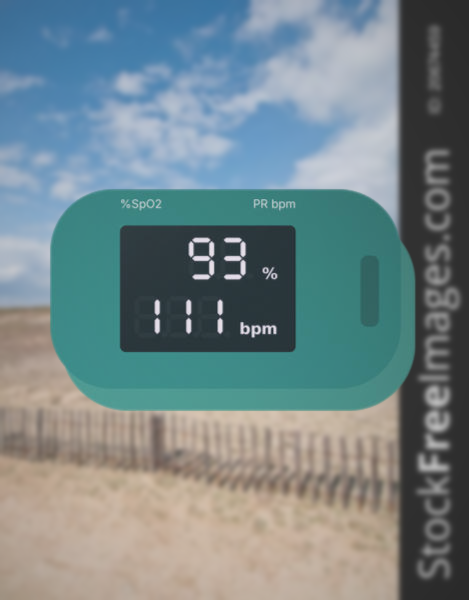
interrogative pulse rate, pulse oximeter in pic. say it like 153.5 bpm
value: 111 bpm
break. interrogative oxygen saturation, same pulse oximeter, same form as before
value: 93 %
